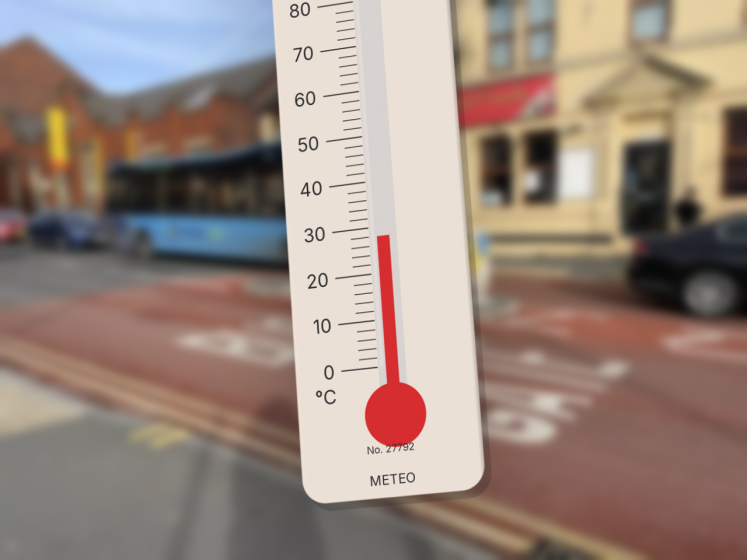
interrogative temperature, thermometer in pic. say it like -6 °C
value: 28 °C
